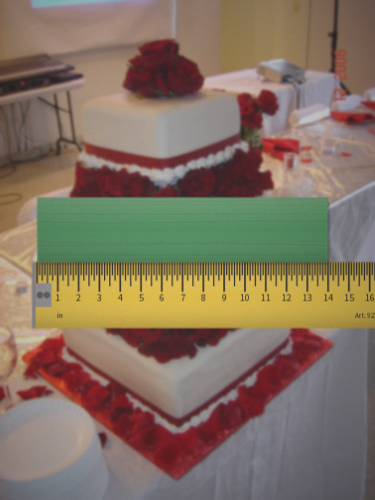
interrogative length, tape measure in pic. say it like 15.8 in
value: 14 in
